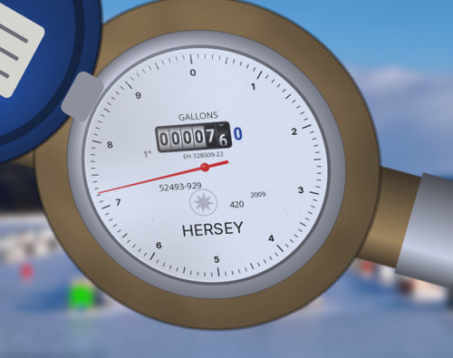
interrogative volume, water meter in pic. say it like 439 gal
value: 757.2 gal
